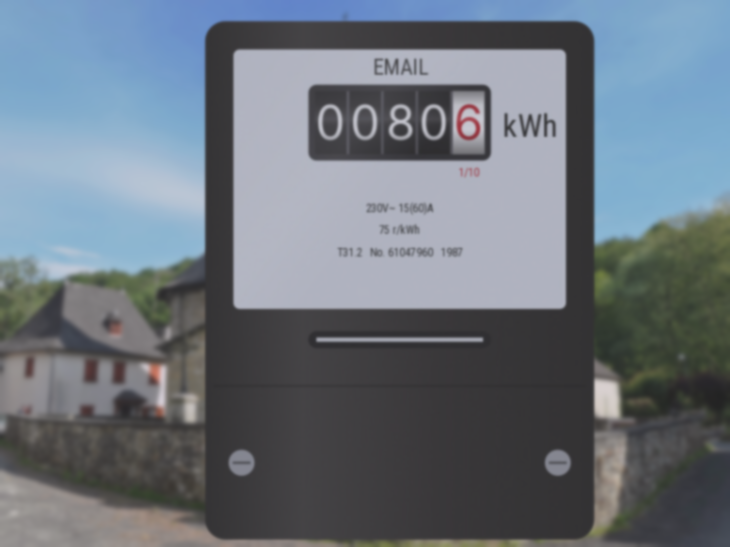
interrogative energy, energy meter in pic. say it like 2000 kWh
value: 80.6 kWh
